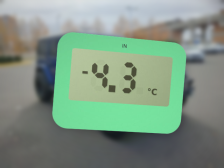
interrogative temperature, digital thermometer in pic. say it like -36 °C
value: -4.3 °C
